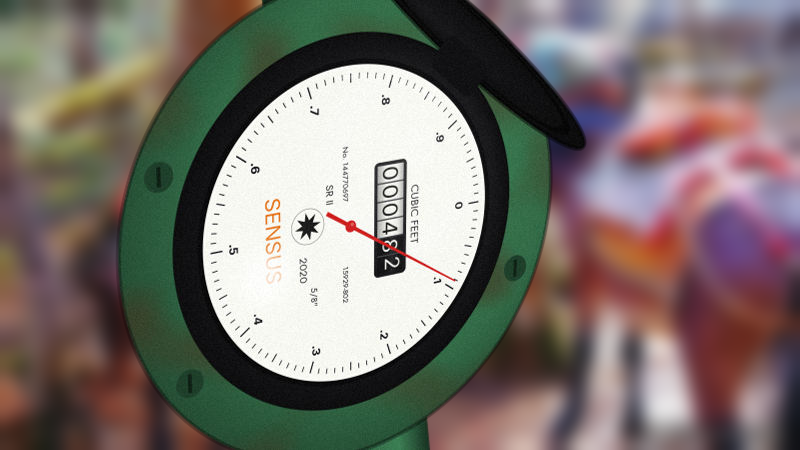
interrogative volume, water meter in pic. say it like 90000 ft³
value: 482.09 ft³
